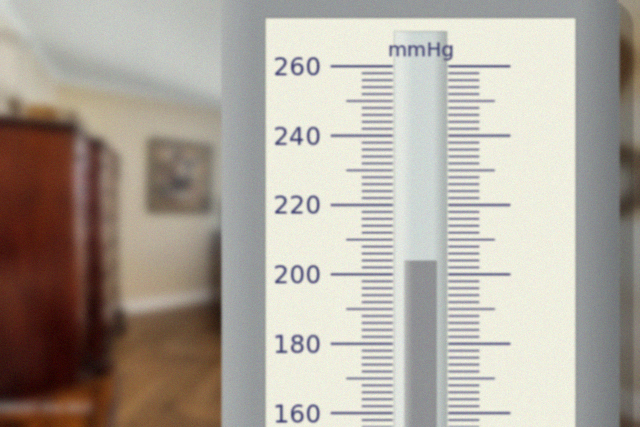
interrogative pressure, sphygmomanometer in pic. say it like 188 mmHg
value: 204 mmHg
